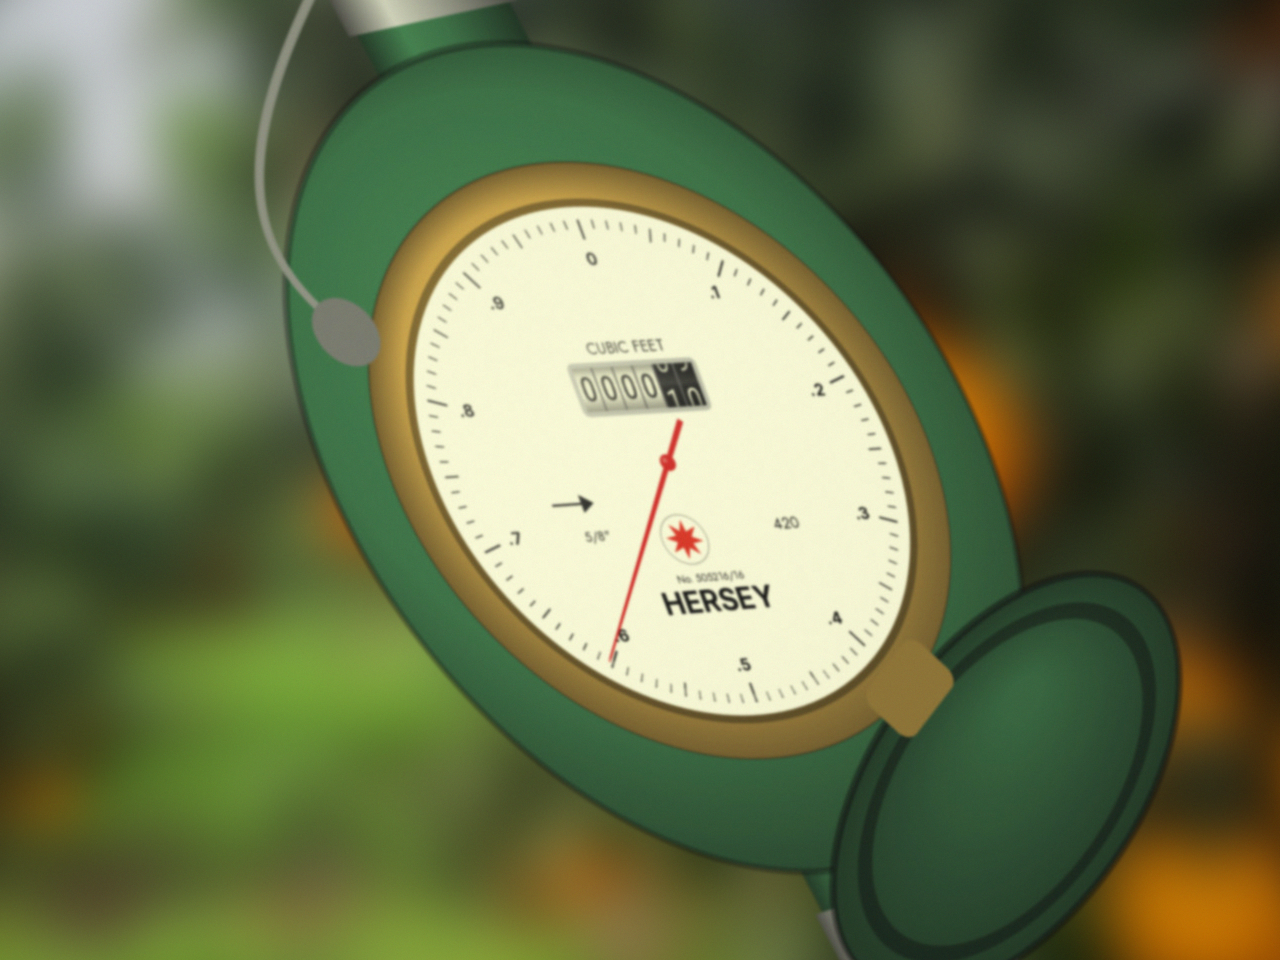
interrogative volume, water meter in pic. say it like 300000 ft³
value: 9.60 ft³
